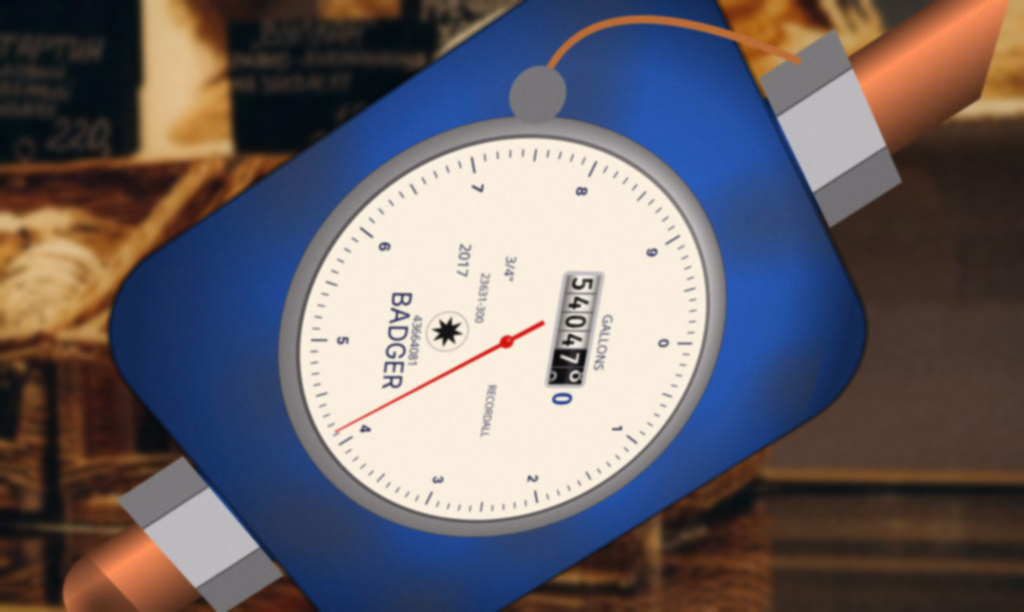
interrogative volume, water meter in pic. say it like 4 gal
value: 5404784.1 gal
